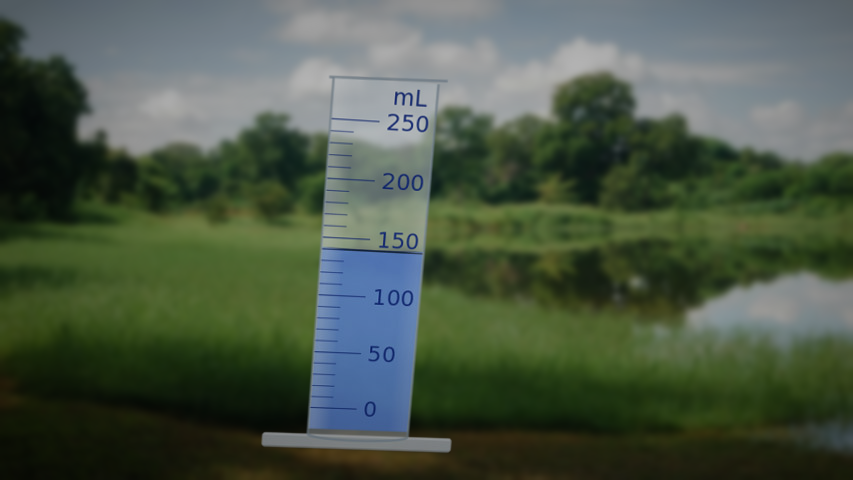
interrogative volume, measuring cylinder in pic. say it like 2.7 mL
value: 140 mL
